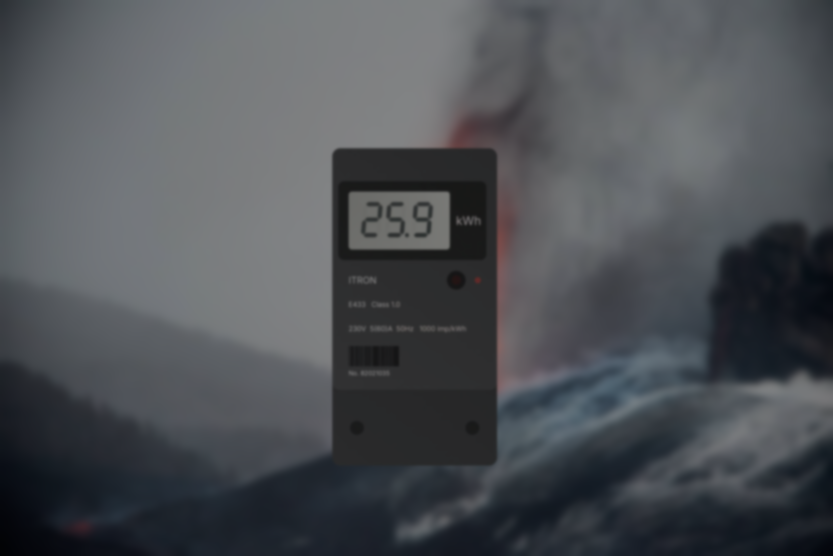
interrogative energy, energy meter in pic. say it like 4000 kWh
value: 25.9 kWh
